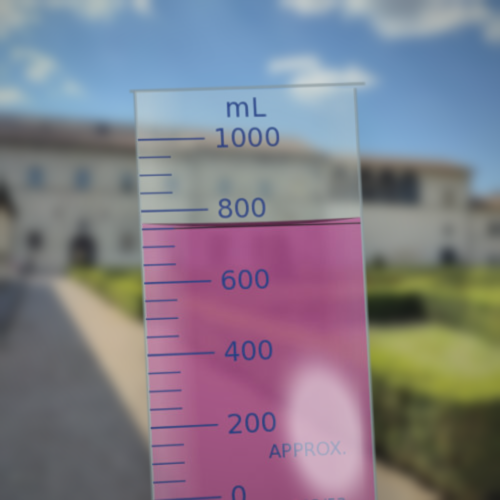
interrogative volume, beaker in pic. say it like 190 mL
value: 750 mL
